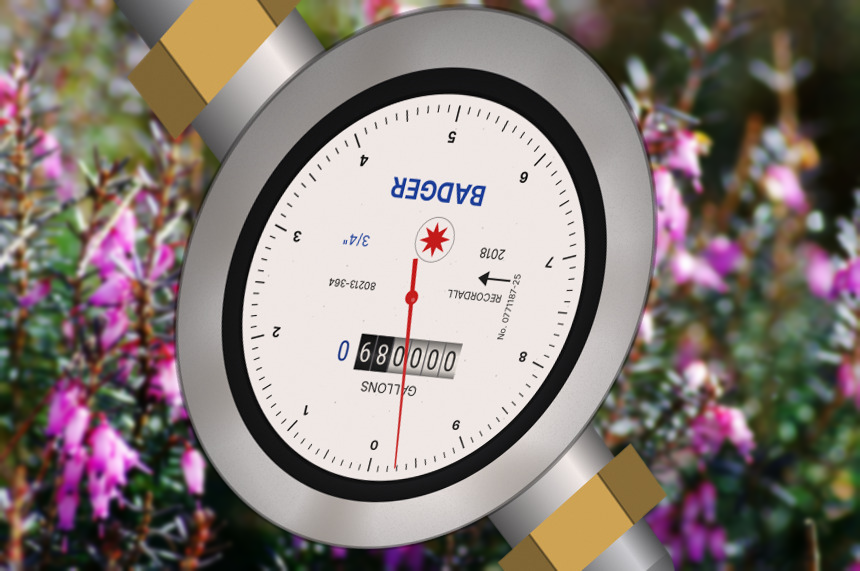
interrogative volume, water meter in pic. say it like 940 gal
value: 889.7 gal
